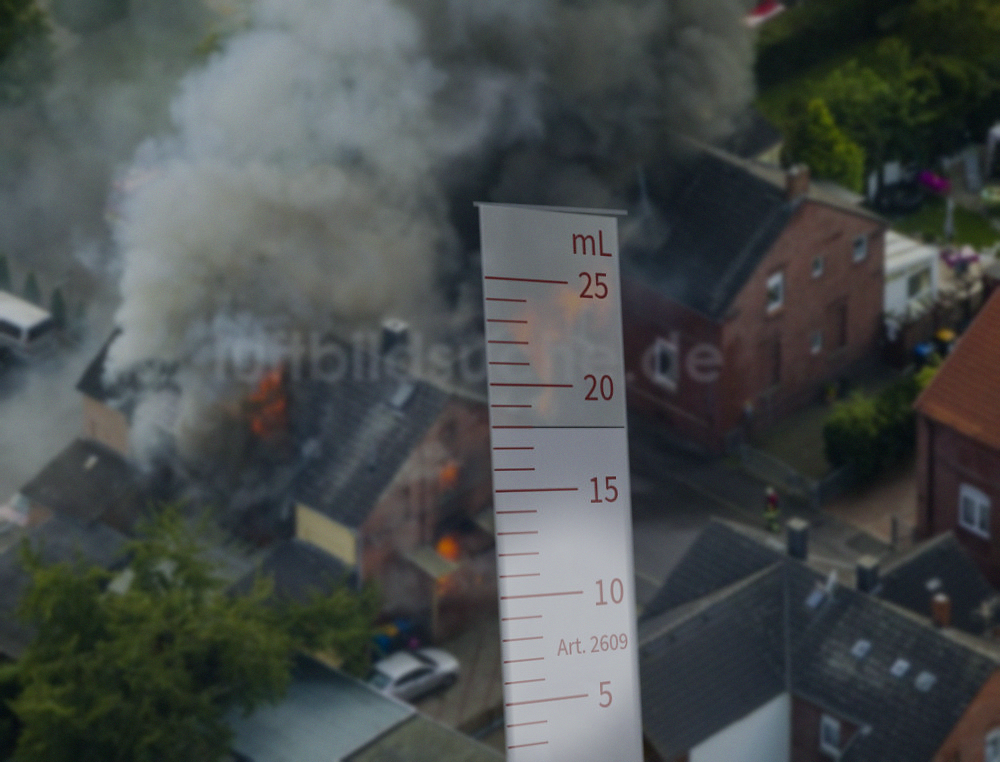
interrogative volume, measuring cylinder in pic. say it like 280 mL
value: 18 mL
